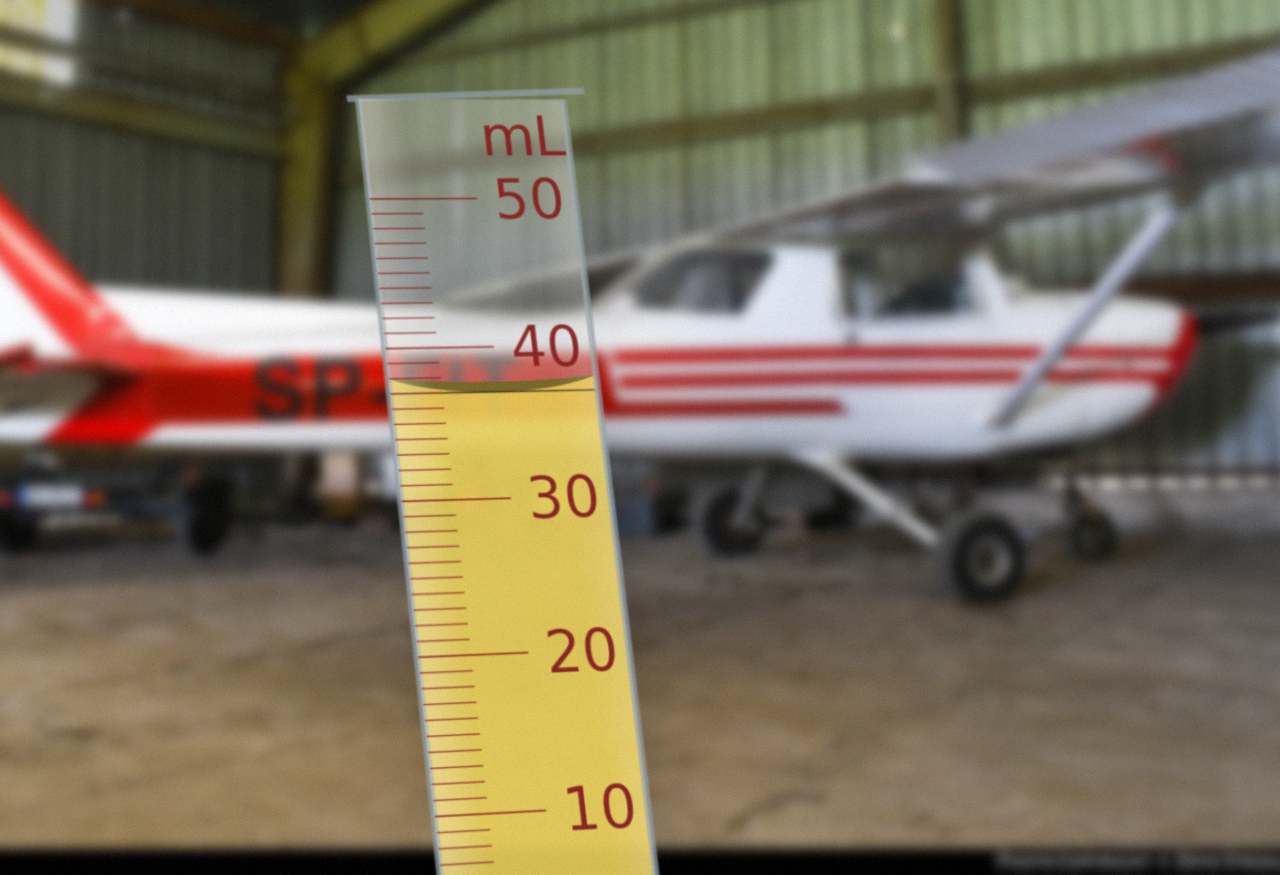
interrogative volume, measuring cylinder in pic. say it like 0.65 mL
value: 37 mL
